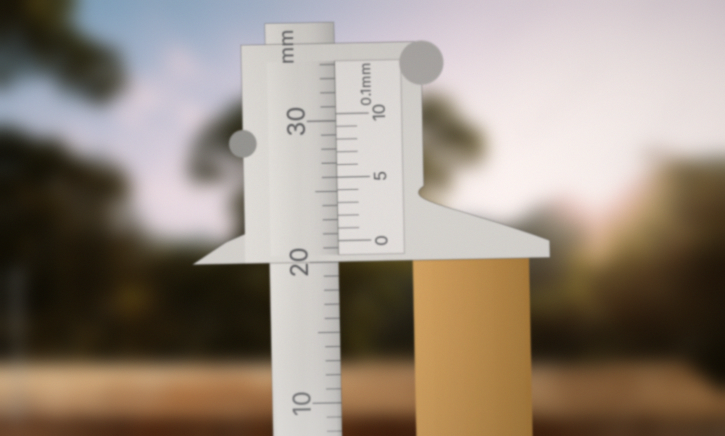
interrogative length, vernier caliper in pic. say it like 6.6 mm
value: 21.5 mm
